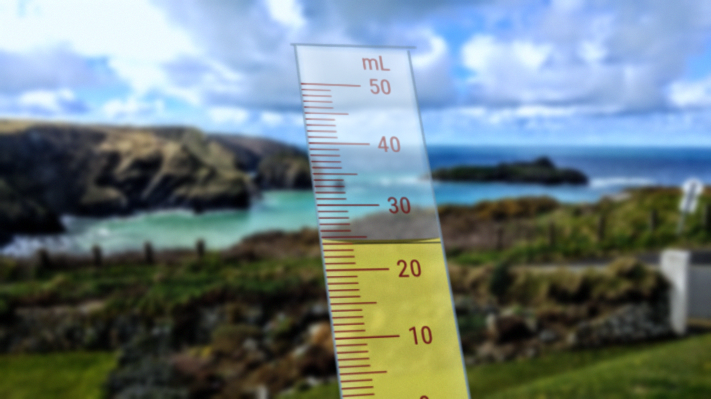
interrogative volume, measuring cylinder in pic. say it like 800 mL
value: 24 mL
